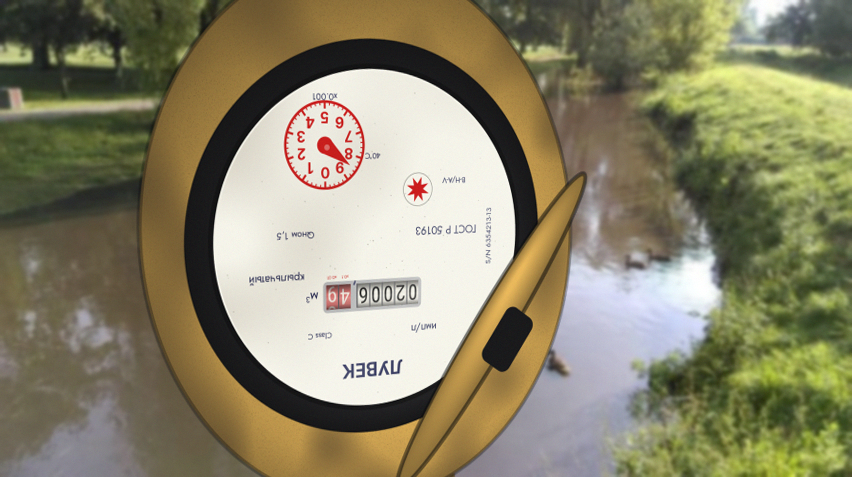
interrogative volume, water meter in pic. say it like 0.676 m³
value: 2006.488 m³
